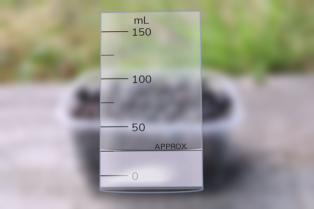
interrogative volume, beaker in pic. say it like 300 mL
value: 25 mL
